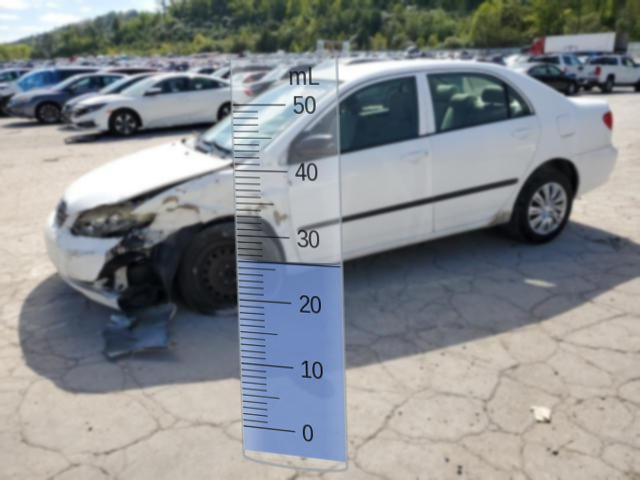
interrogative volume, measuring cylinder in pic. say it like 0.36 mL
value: 26 mL
